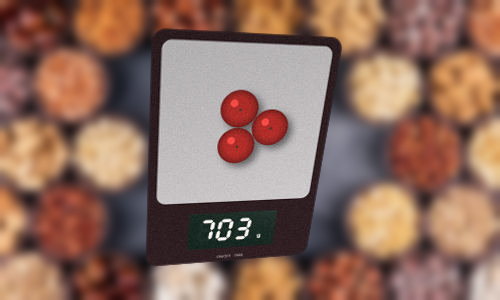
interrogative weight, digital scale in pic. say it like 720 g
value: 703 g
